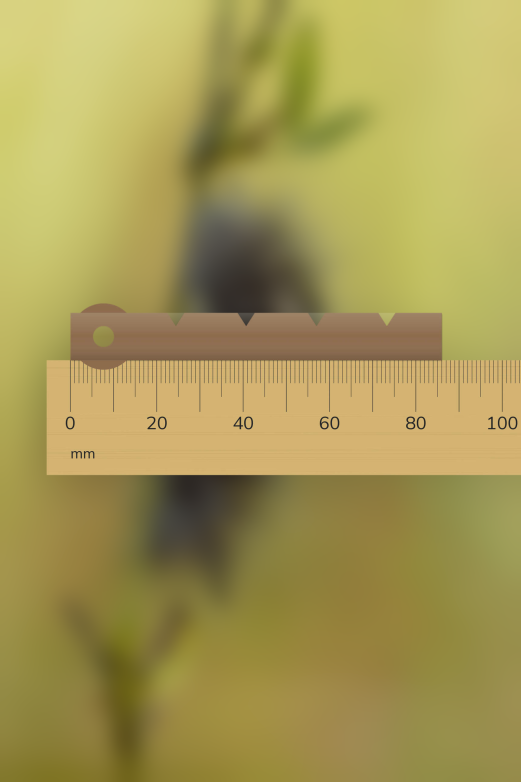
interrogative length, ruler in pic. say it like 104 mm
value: 86 mm
